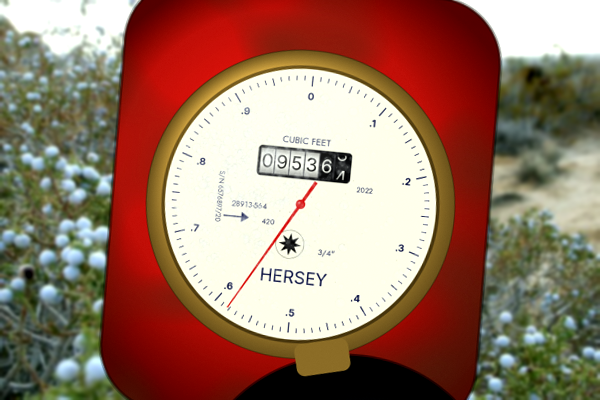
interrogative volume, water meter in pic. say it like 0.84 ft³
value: 95363.58 ft³
